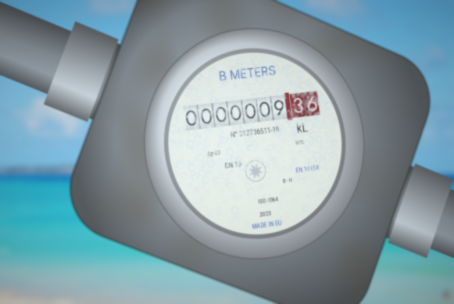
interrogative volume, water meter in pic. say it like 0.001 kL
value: 9.36 kL
